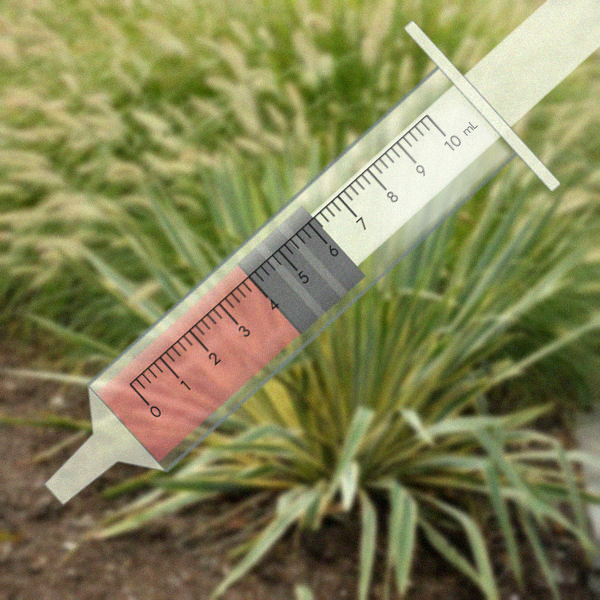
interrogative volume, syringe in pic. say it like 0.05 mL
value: 4 mL
